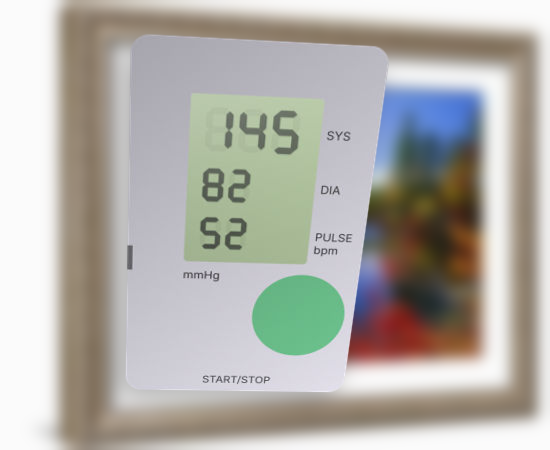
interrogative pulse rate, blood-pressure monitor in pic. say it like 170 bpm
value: 52 bpm
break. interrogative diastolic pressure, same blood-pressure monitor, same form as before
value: 82 mmHg
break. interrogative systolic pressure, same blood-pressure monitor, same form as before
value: 145 mmHg
